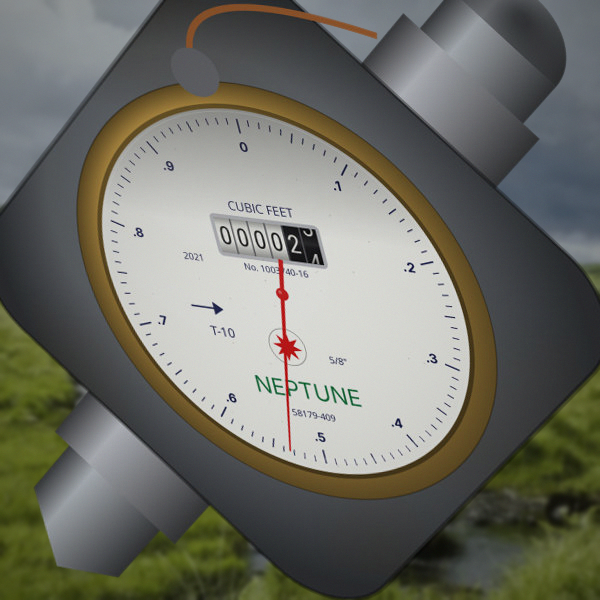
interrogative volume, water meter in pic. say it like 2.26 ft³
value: 23.53 ft³
